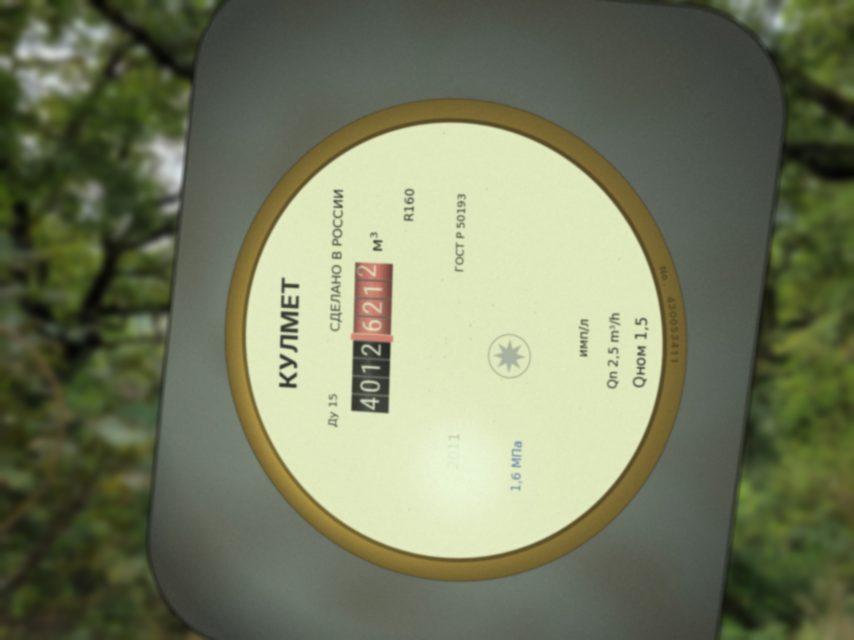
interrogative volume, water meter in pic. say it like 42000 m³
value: 4012.6212 m³
